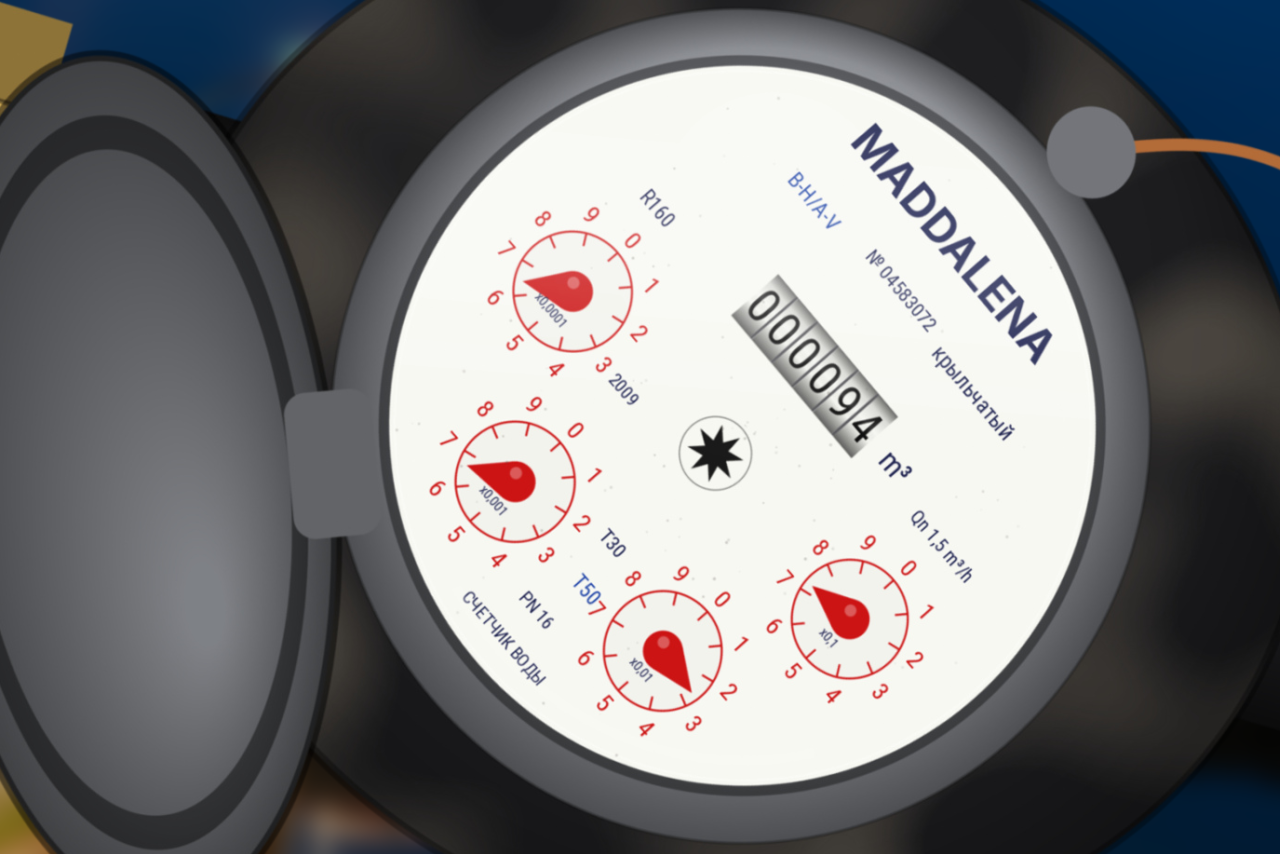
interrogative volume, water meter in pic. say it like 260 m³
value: 94.7266 m³
